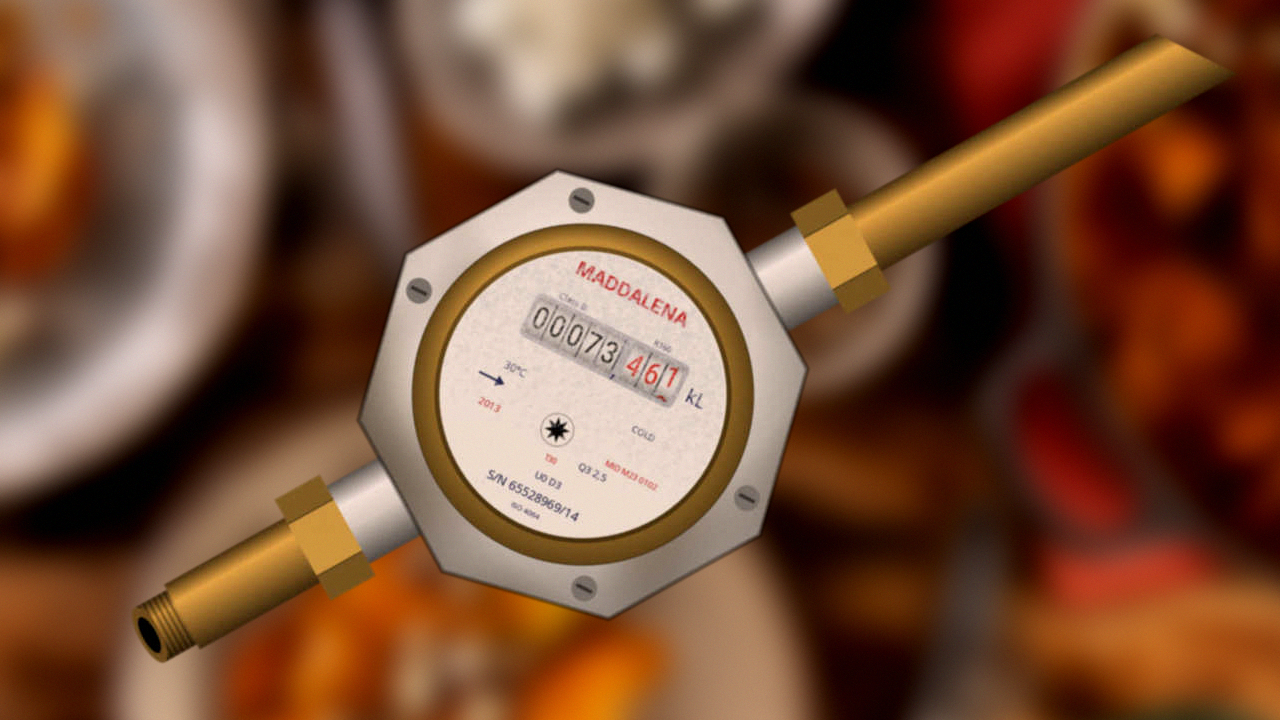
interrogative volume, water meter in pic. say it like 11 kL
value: 73.461 kL
